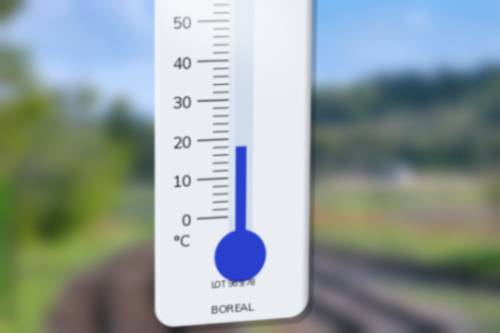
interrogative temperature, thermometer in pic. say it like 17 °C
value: 18 °C
